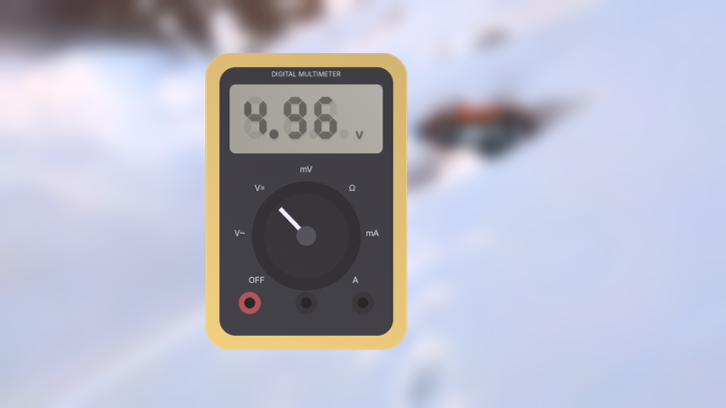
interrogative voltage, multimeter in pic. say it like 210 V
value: 4.96 V
